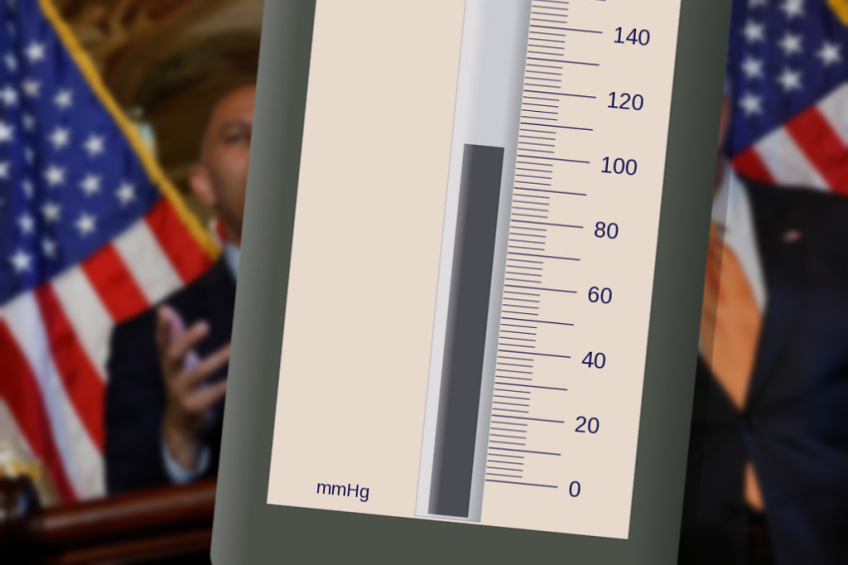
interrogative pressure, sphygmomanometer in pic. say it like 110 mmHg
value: 102 mmHg
